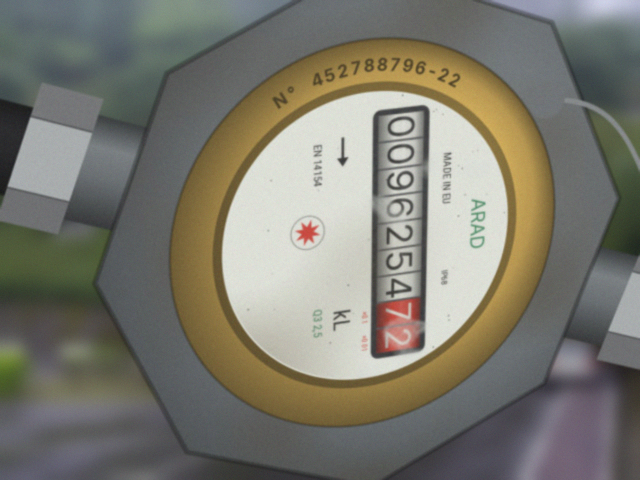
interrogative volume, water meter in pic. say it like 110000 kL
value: 96254.72 kL
